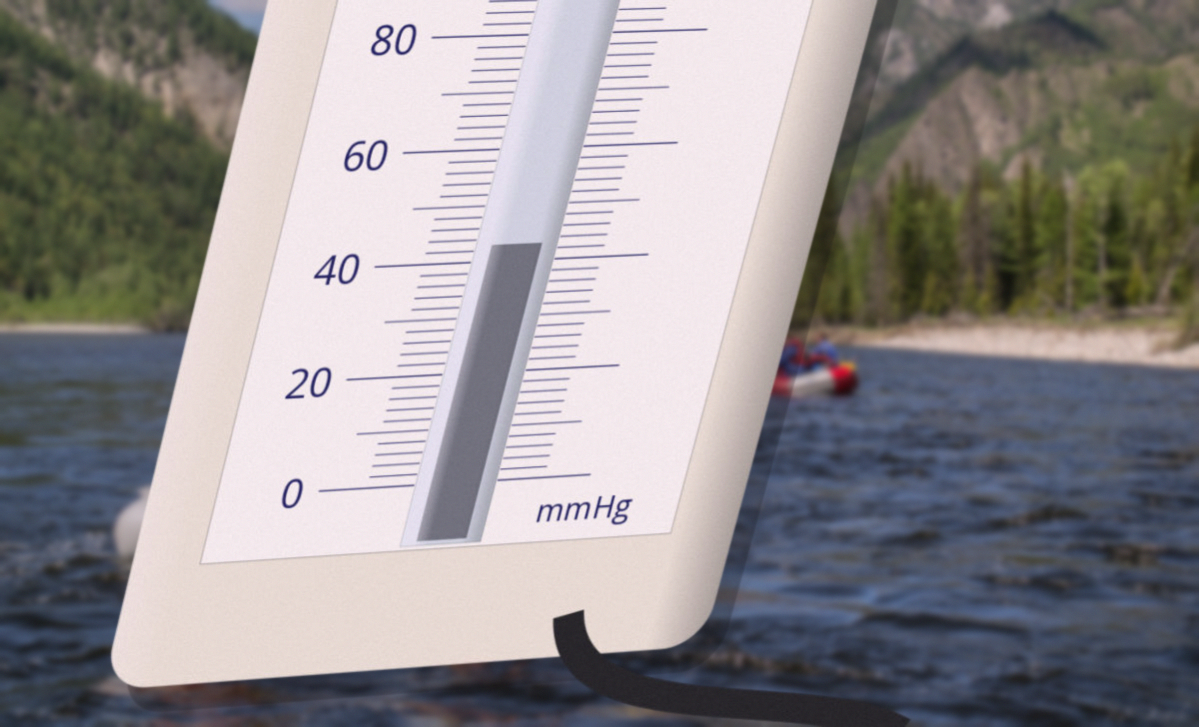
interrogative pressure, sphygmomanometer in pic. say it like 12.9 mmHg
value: 43 mmHg
